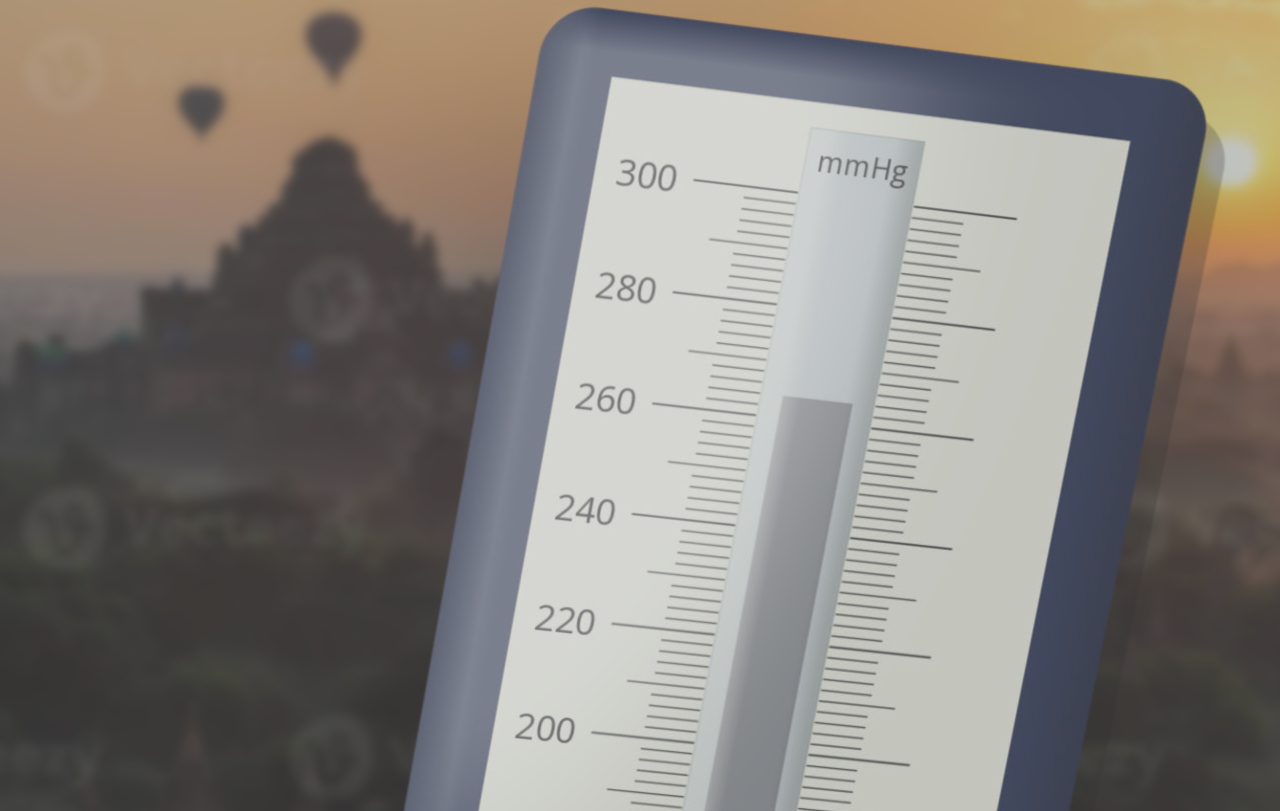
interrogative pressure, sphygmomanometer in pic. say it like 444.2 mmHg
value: 264 mmHg
